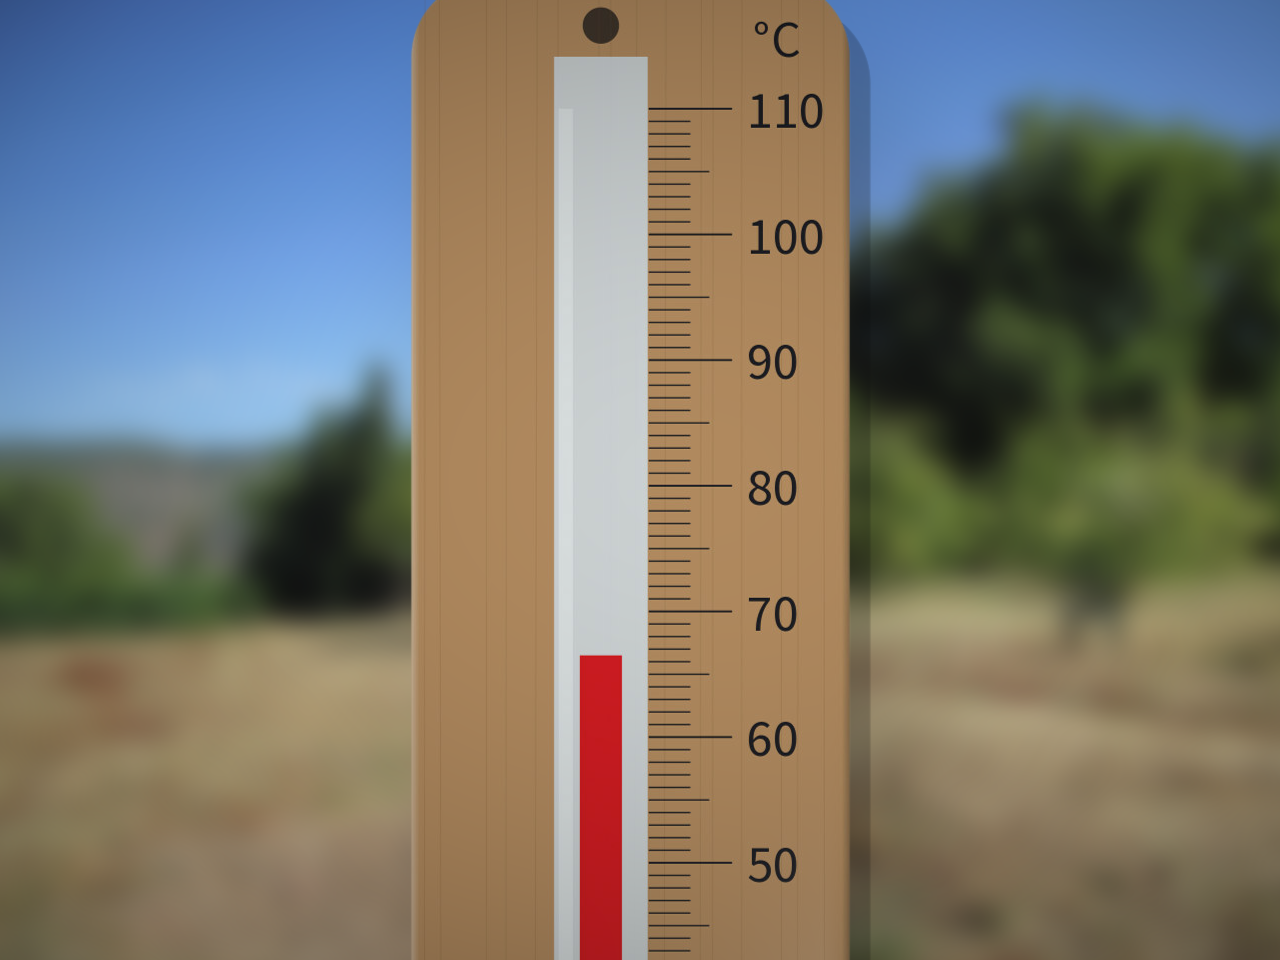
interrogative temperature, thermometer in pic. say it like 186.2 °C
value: 66.5 °C
